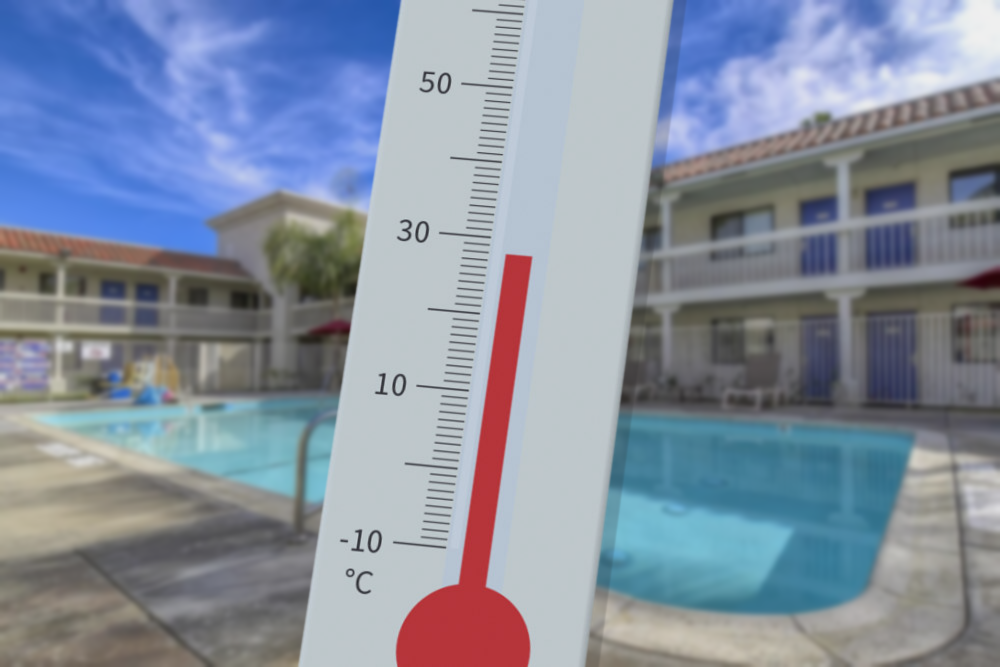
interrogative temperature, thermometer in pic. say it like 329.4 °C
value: 28 °C
